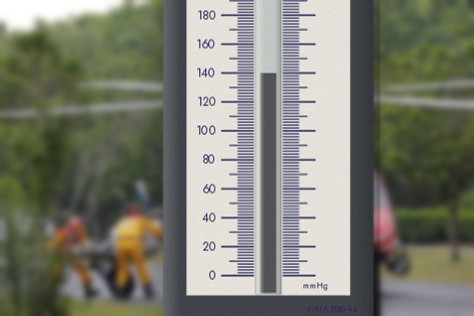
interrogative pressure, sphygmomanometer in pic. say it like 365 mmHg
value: 140 mmHg
